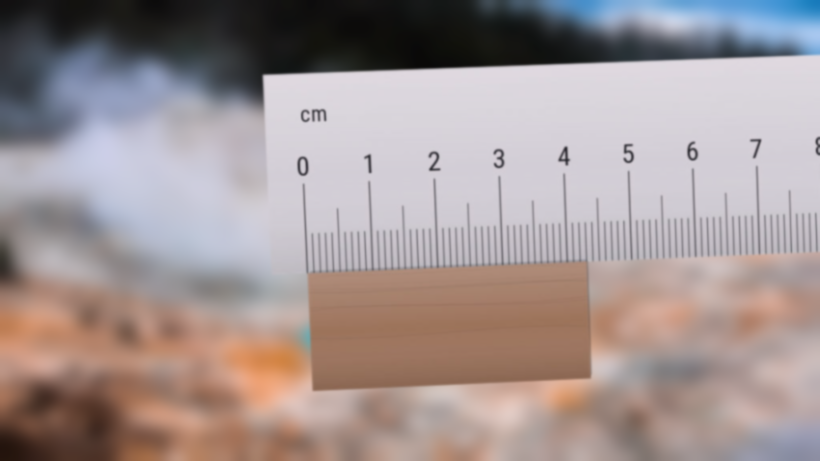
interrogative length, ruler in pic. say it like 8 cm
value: 4.3 cm
